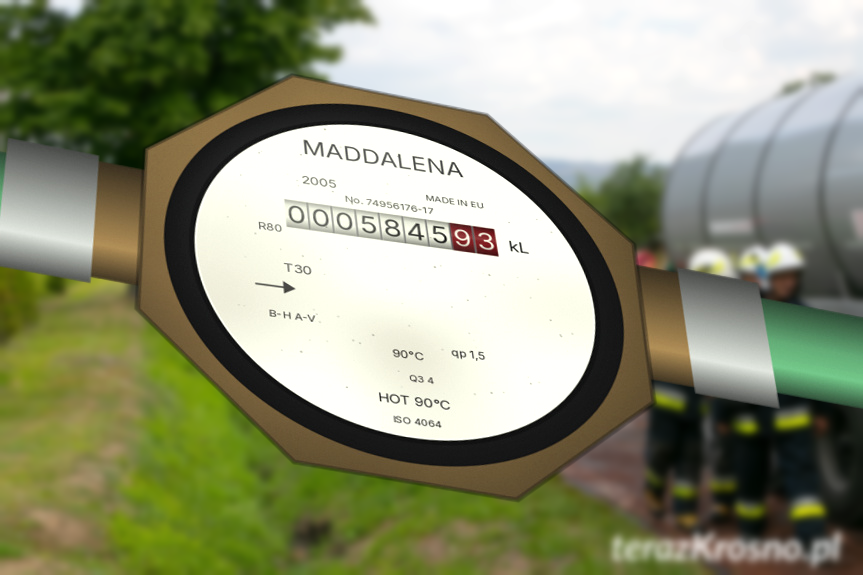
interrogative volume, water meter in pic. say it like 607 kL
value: 5845.93 kL
